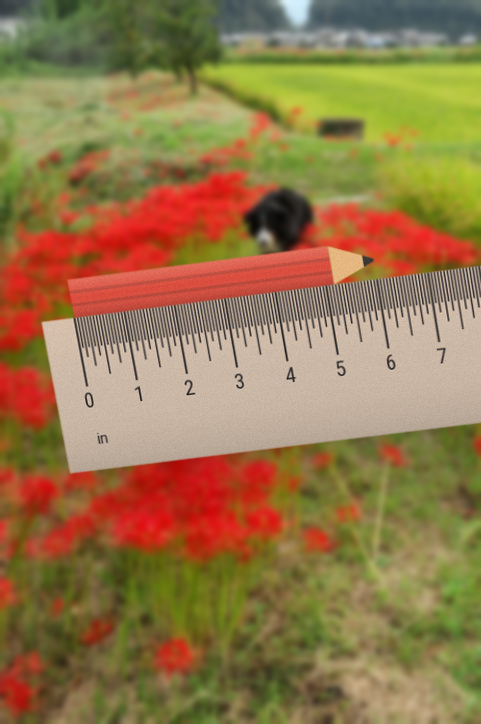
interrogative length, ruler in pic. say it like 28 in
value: 6 in
